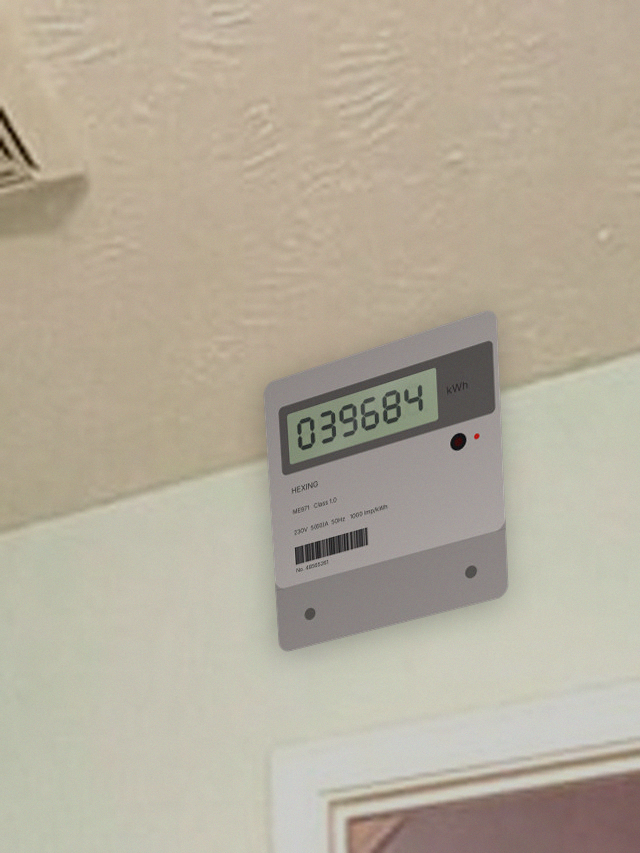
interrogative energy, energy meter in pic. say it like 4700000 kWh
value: 39684 kWh
